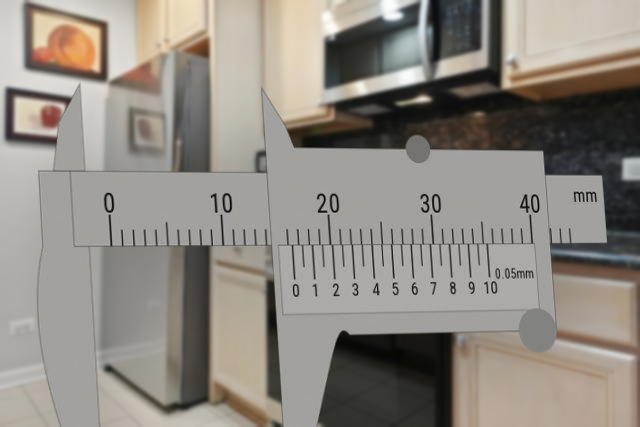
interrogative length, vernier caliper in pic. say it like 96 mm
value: 16.4 mm
